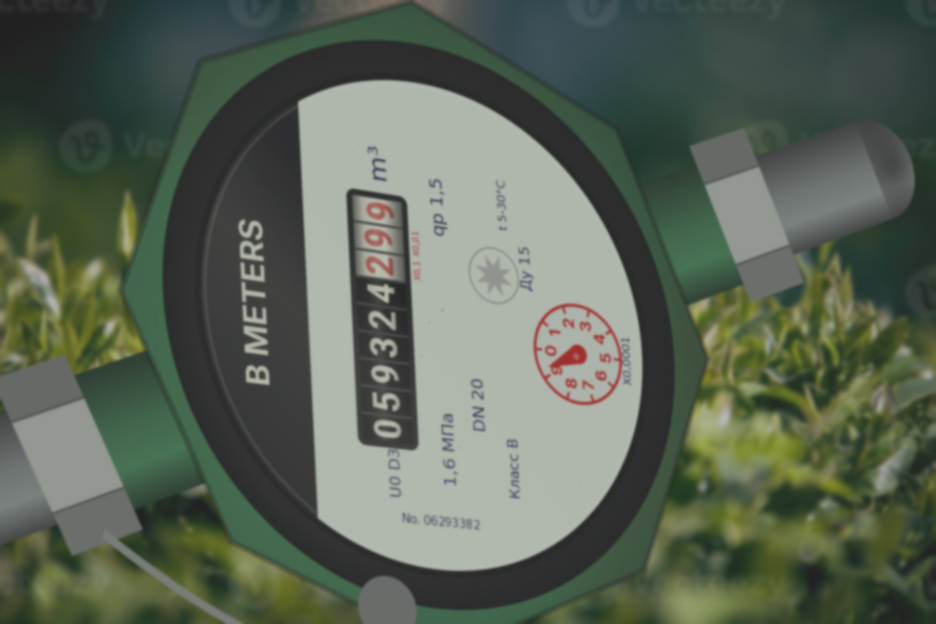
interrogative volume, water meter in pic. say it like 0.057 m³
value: 59324.2989 m³
